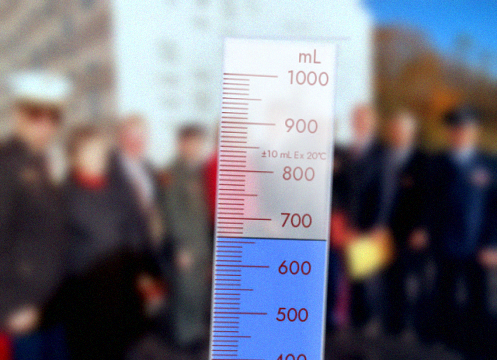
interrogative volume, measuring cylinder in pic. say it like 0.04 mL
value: 660 mL
